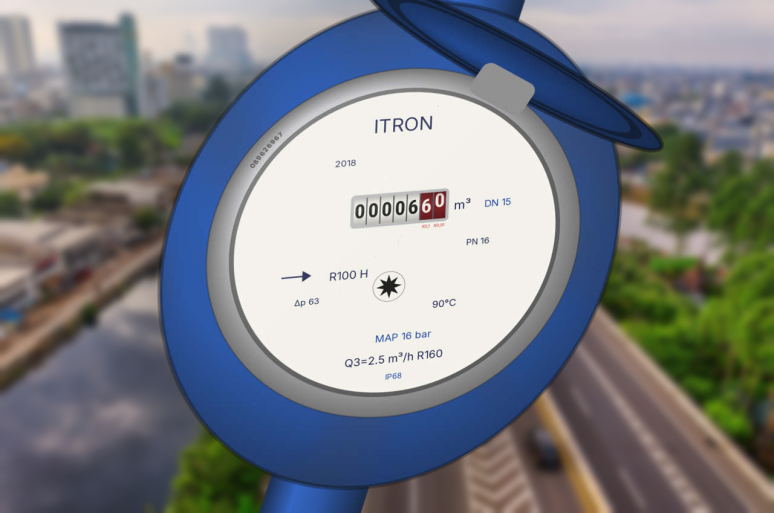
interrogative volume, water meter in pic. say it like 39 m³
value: 6.60 m³
